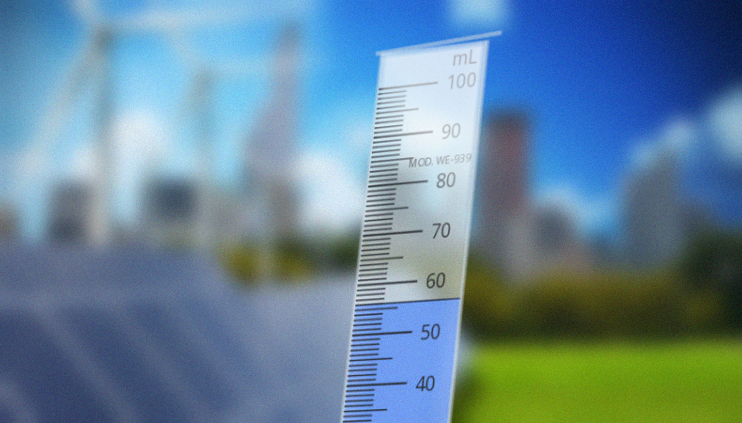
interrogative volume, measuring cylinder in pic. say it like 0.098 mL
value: 56 mL
